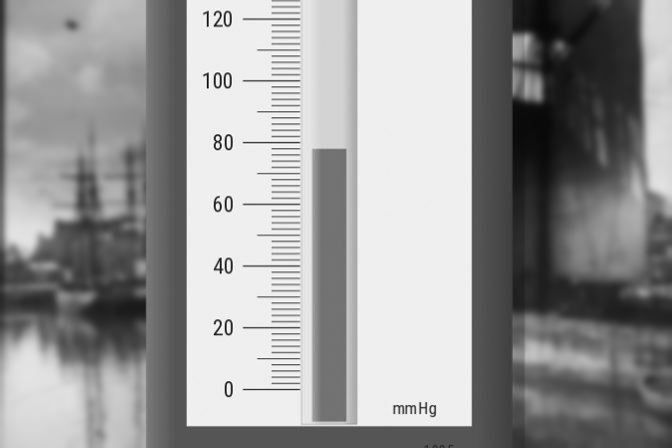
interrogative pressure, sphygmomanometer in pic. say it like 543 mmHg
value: 78 mmHg
